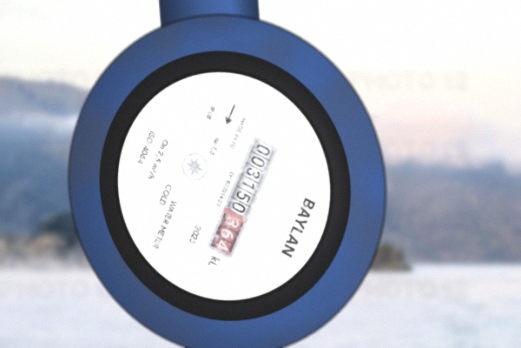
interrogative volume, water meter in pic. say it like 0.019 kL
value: 3150.364 kL
